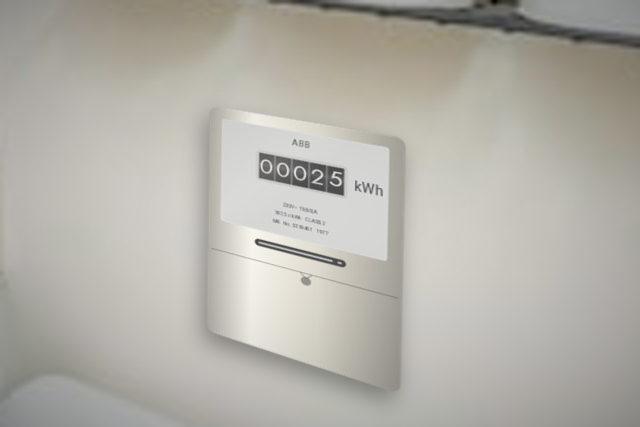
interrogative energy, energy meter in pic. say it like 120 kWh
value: 25 kWh
